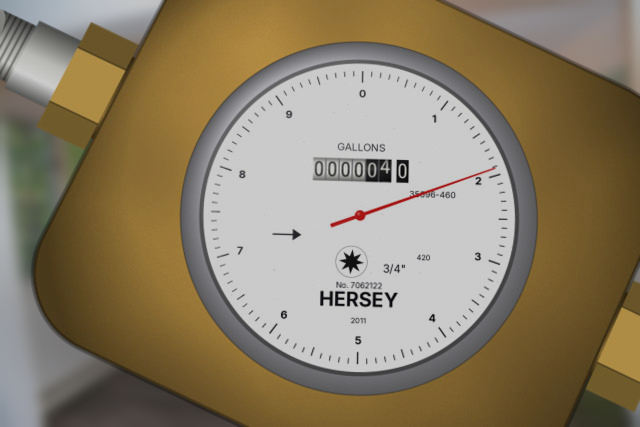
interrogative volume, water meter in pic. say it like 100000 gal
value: 41.9 gal
